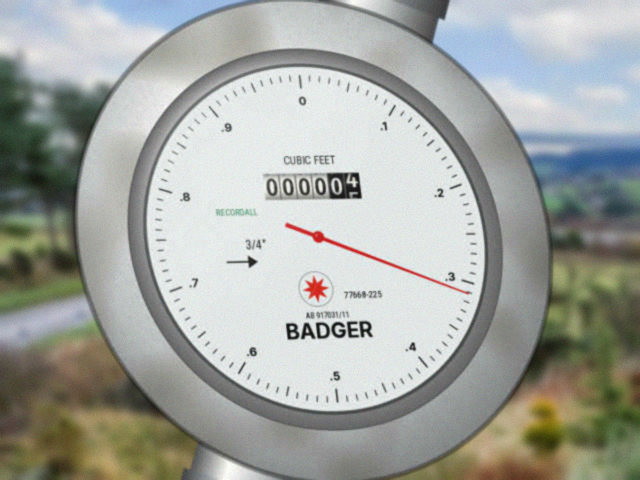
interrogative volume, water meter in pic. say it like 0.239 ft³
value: 4.31 ft³
